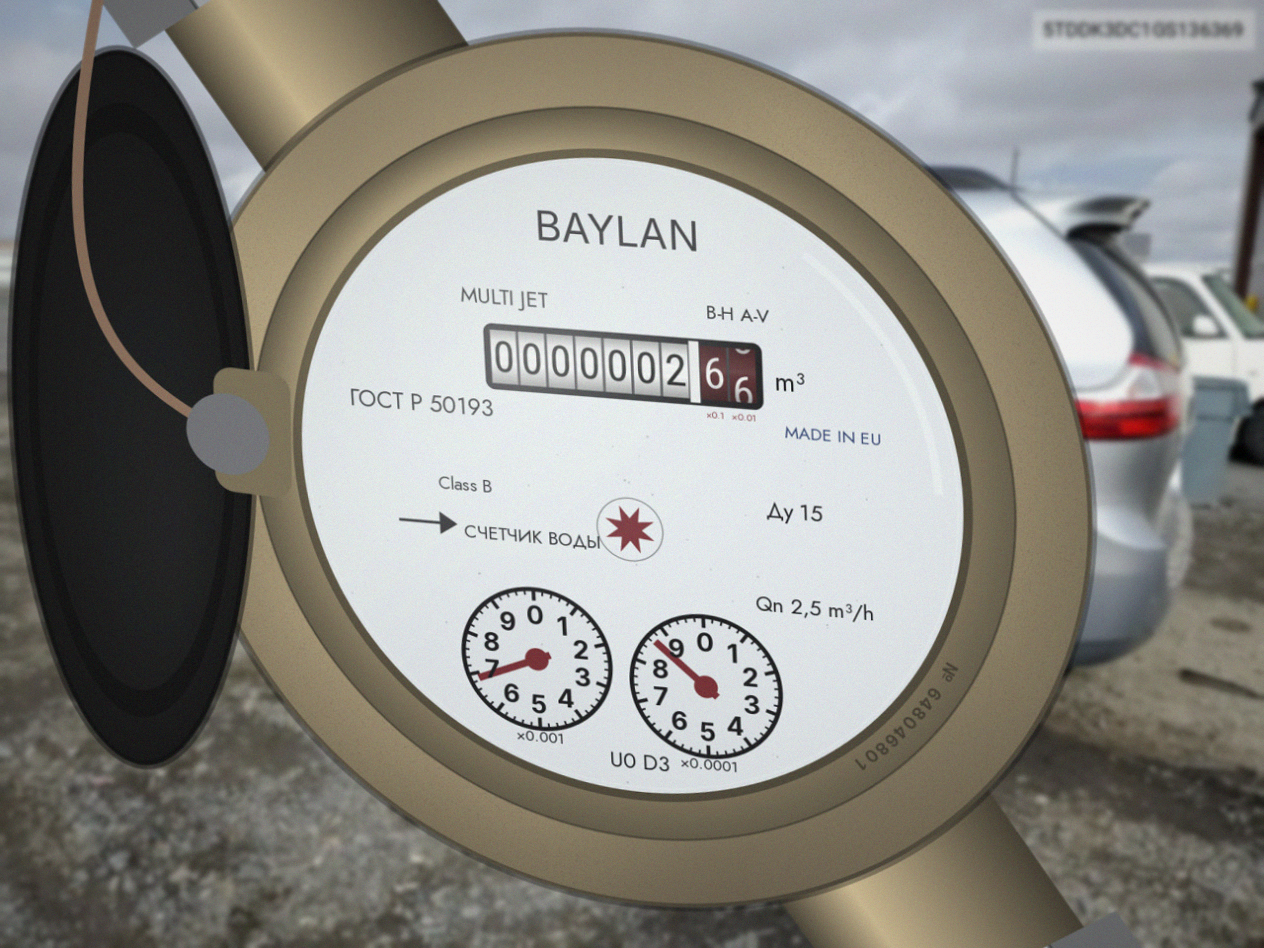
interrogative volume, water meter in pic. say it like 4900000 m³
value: 2.6568 m³
